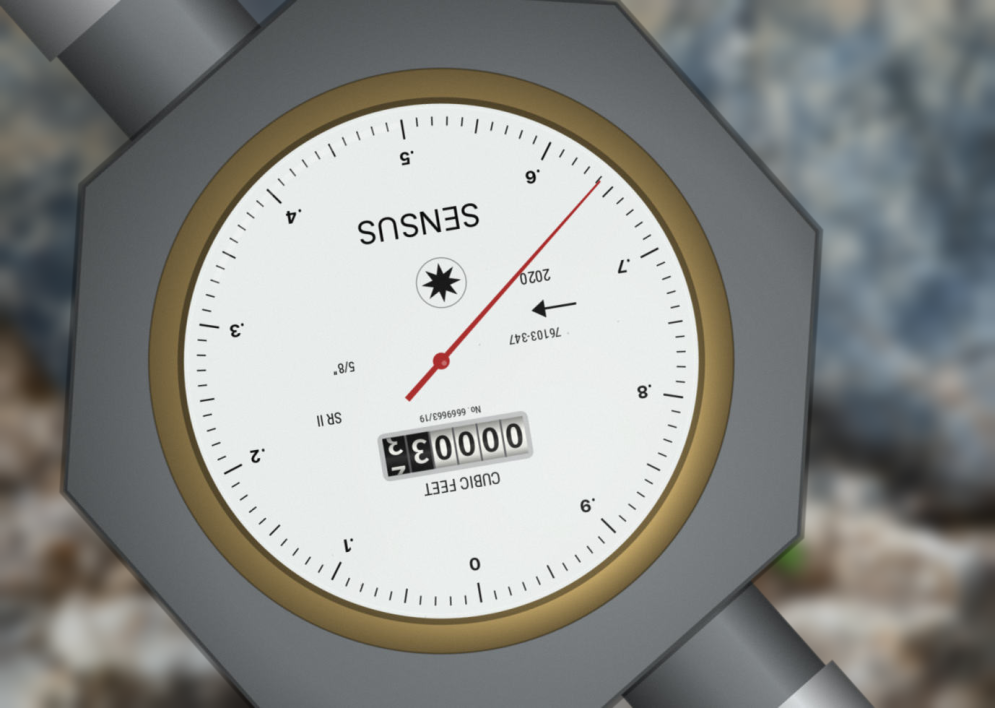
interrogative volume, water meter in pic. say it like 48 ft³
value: 32.64 ft³
